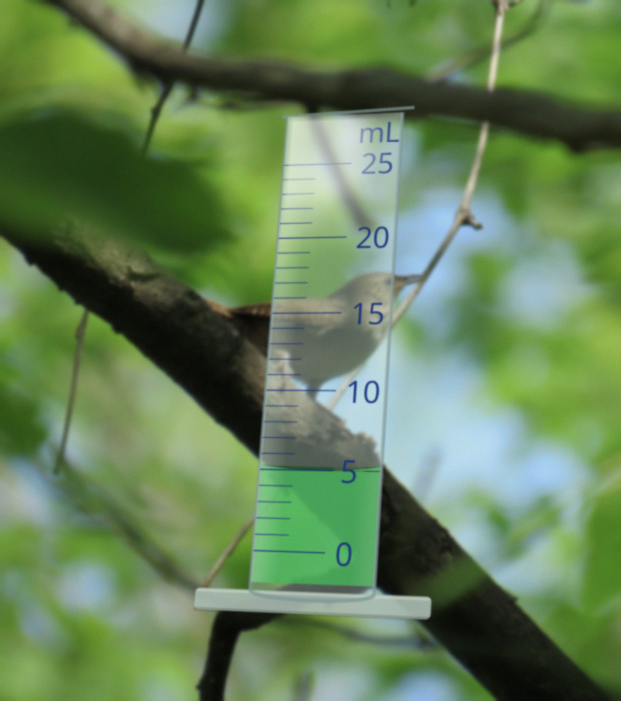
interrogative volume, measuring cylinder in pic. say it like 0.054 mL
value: 5 mL
